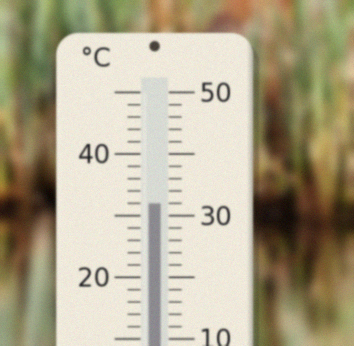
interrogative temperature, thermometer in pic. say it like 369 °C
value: 32 °C
